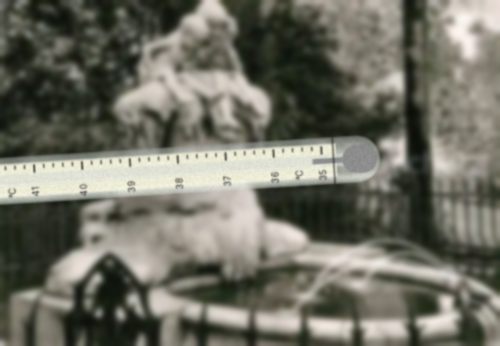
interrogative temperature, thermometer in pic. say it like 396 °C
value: 35.2 °C
